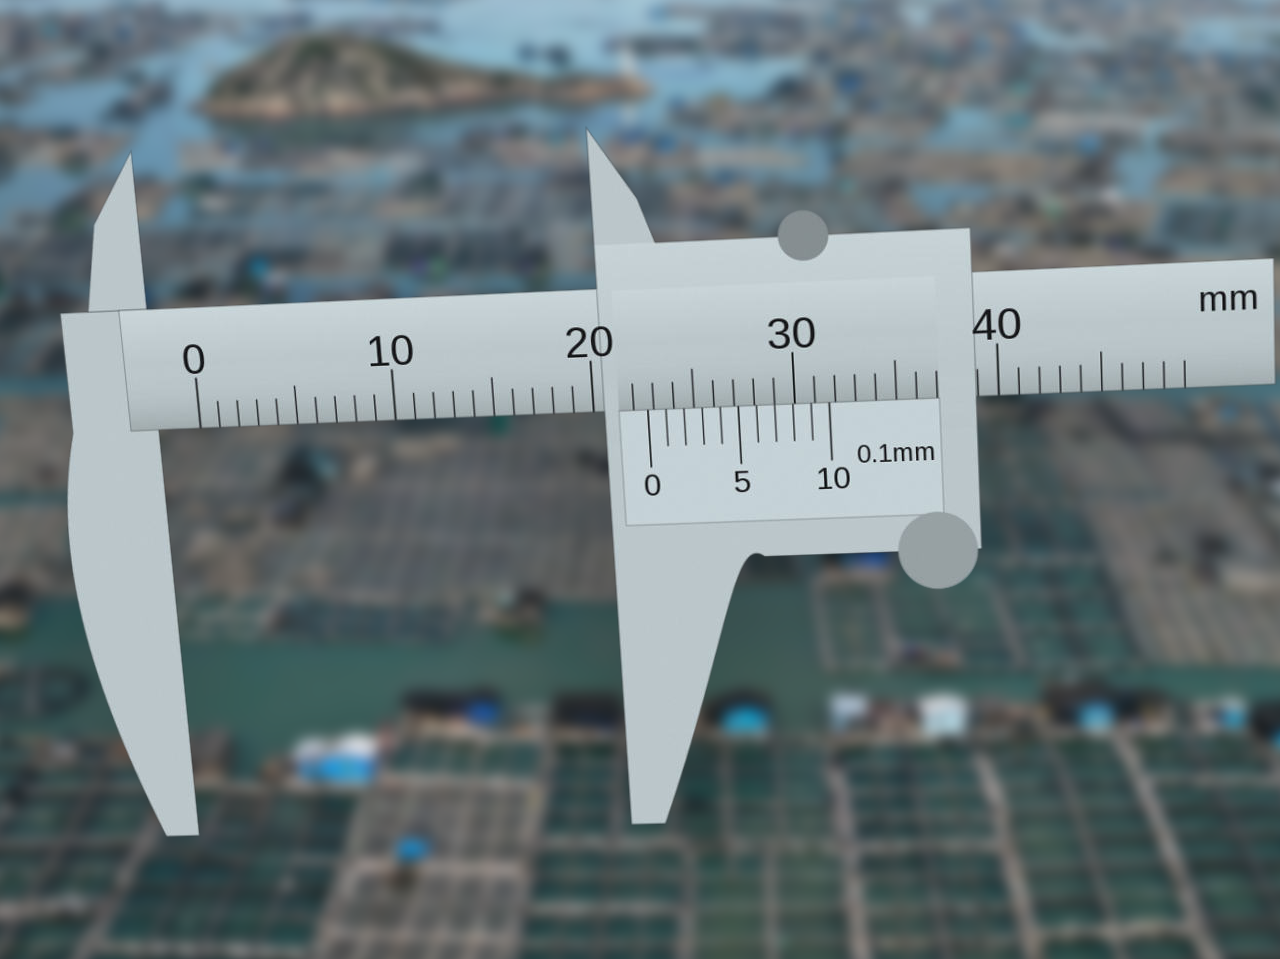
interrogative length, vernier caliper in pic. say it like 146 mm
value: 22.7 mm
